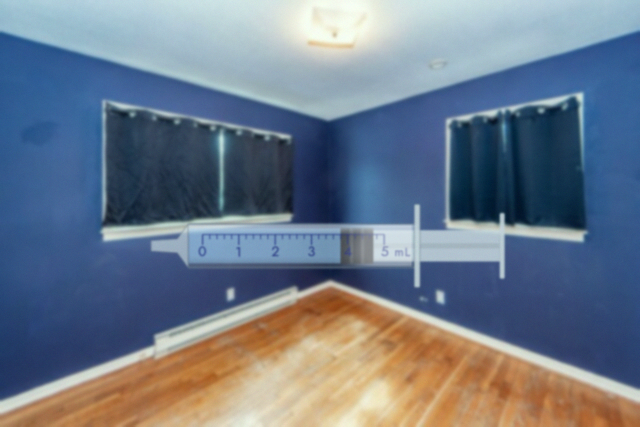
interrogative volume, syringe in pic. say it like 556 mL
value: 3.8 mL
